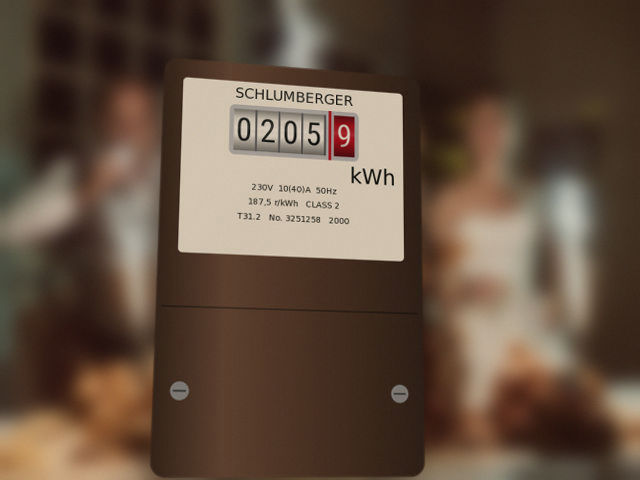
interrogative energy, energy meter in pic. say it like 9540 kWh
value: 205.9 kWh
